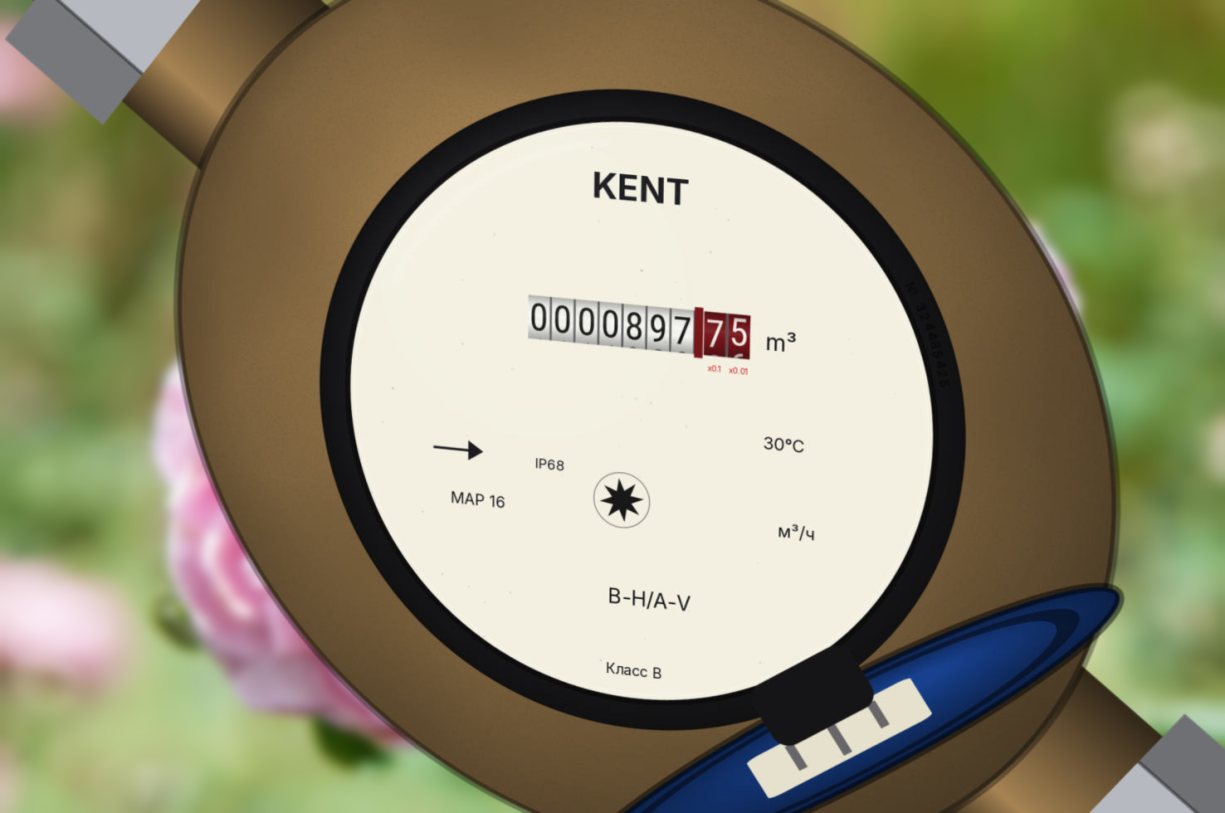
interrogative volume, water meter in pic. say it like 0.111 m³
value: 897.75 m³
